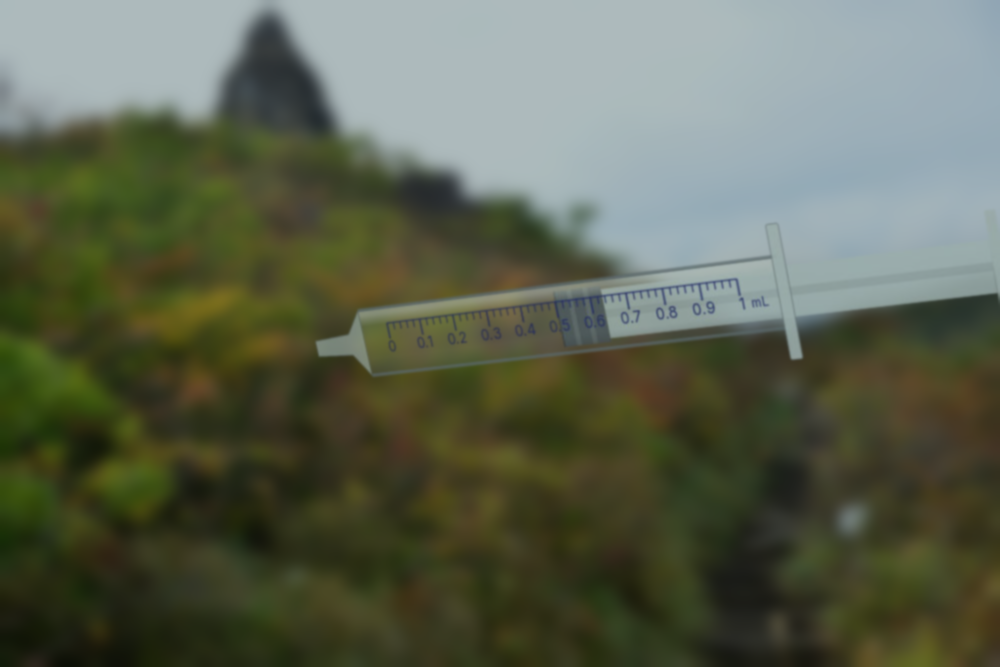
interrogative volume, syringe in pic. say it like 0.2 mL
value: 0.5 mL
